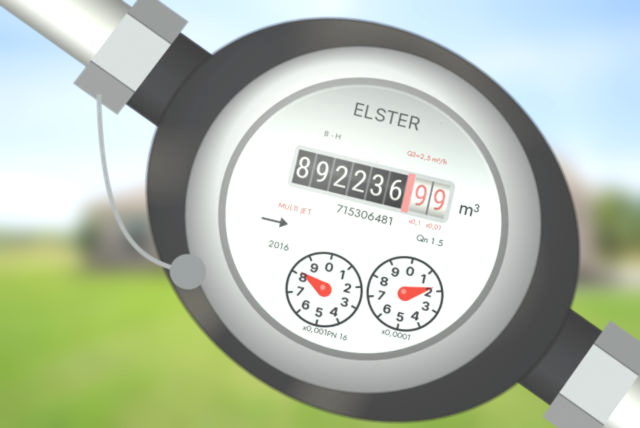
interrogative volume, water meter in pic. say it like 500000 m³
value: 892236.9981 m³
